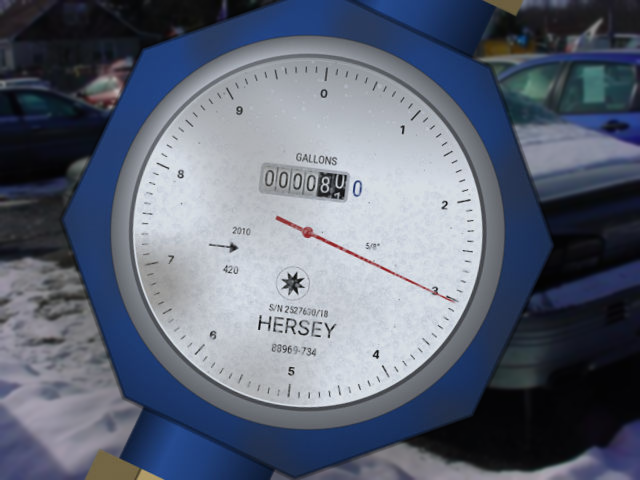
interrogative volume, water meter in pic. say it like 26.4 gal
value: 803.0 gal
